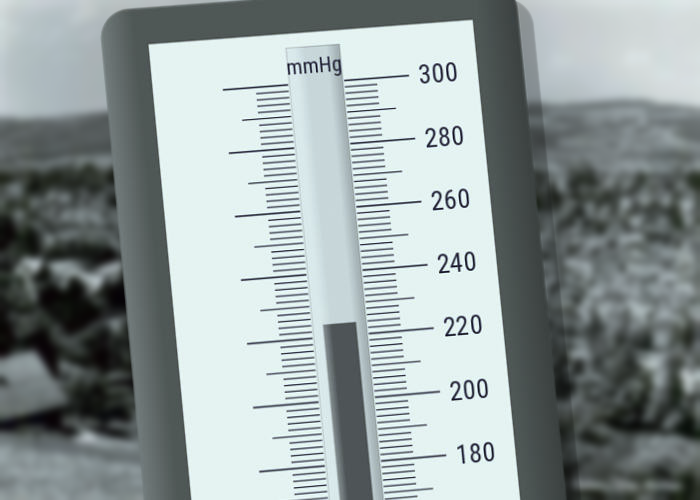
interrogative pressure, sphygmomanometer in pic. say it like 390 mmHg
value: 224 mmHg
